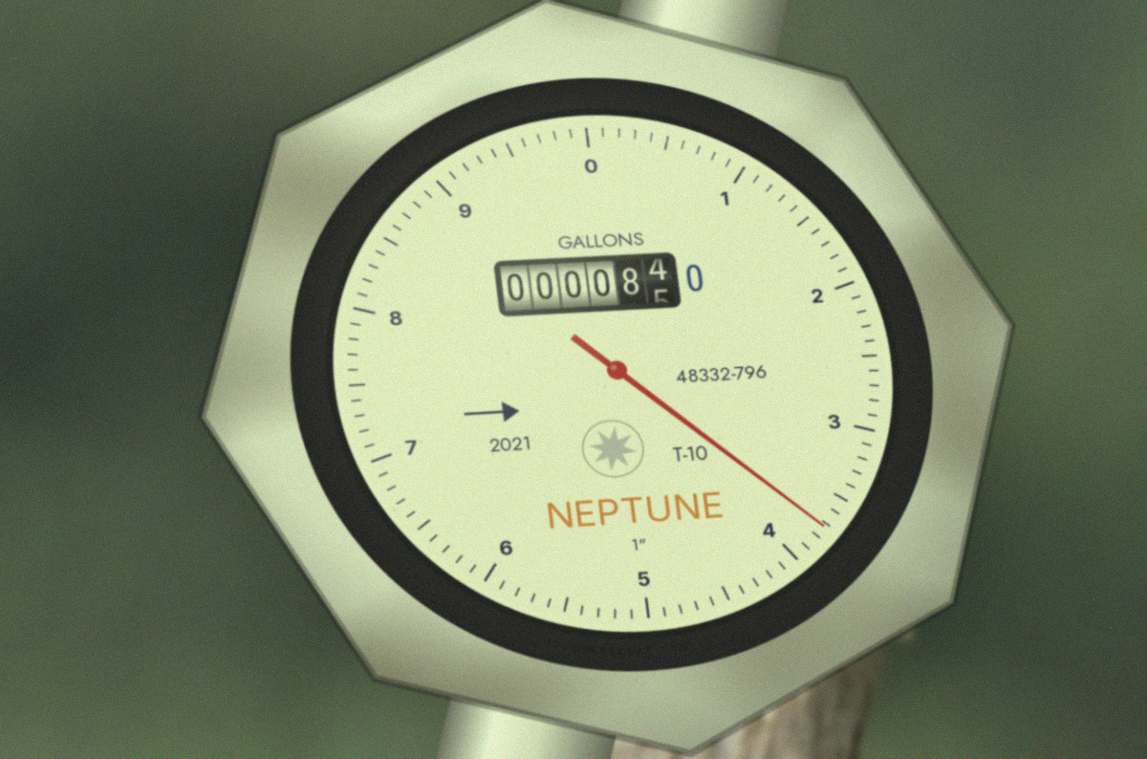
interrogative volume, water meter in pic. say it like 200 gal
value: 843.7 gal
